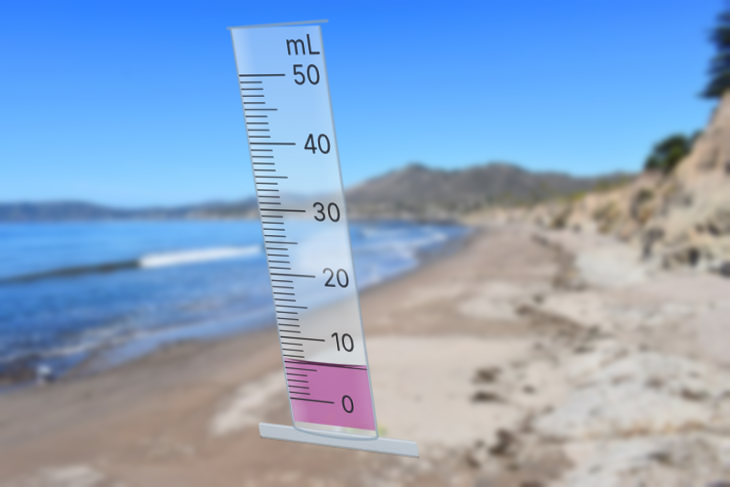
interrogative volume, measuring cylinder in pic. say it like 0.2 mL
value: 6 mL
